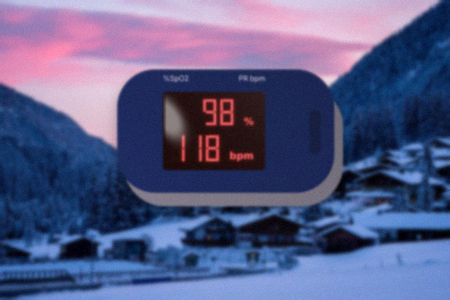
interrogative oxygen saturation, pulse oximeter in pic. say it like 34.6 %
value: 98 %
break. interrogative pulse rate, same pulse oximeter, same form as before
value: 118 bpm
